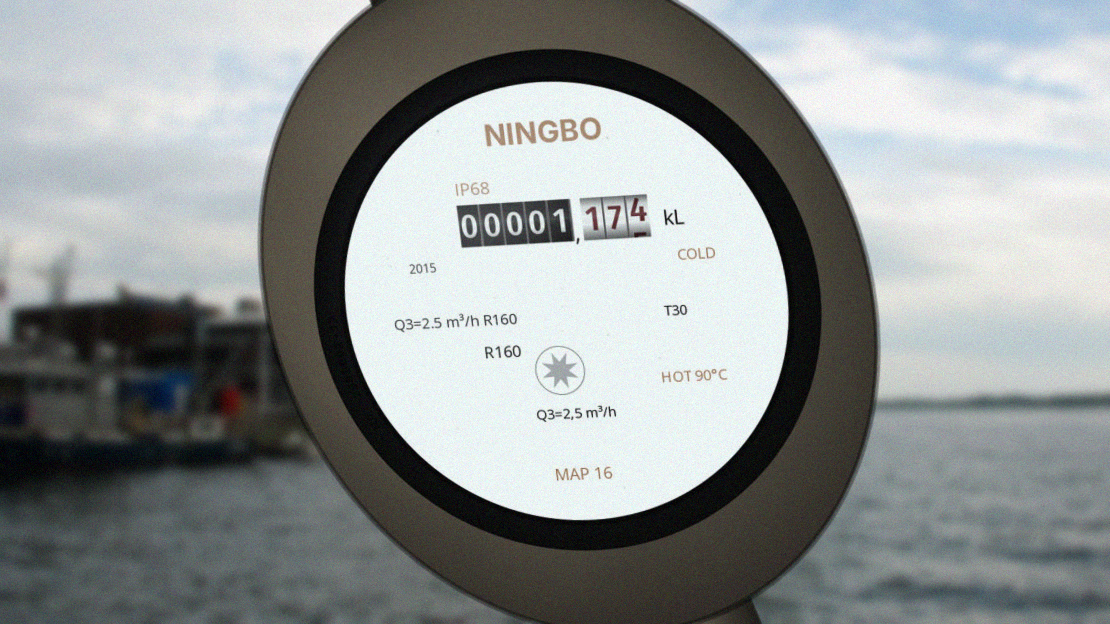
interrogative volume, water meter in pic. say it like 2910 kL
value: 1.174 kL
